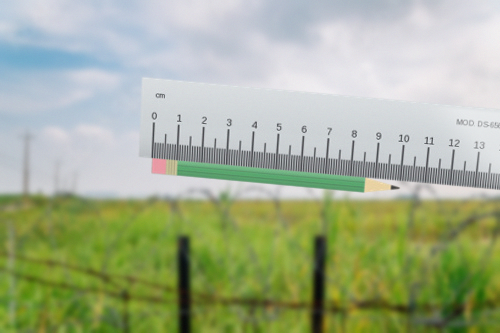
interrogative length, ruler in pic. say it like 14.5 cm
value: 10 cm
